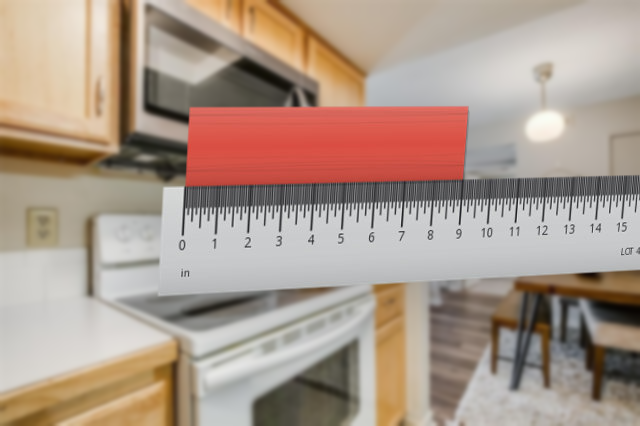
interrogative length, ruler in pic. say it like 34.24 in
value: 9 in
